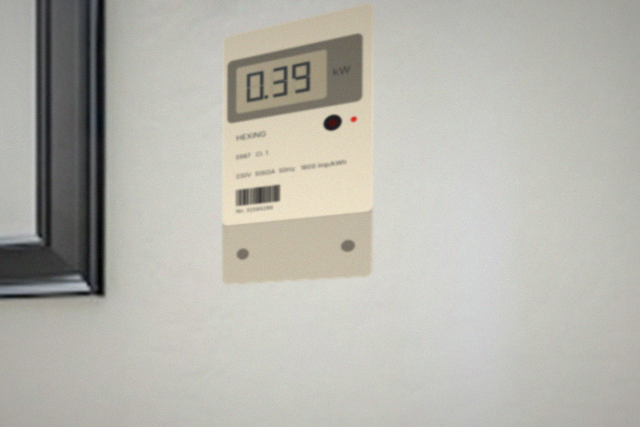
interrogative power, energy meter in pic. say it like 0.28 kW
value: 0.39 kW
